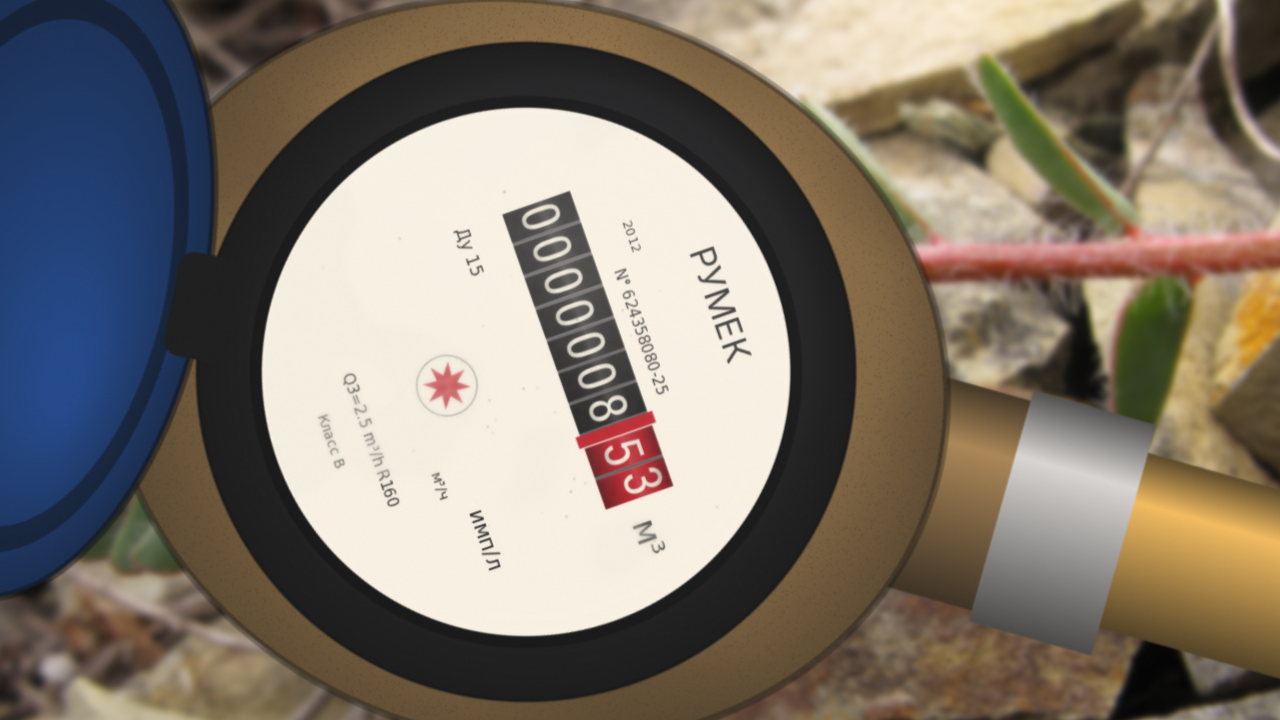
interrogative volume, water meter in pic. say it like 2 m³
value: 8.53 m³
